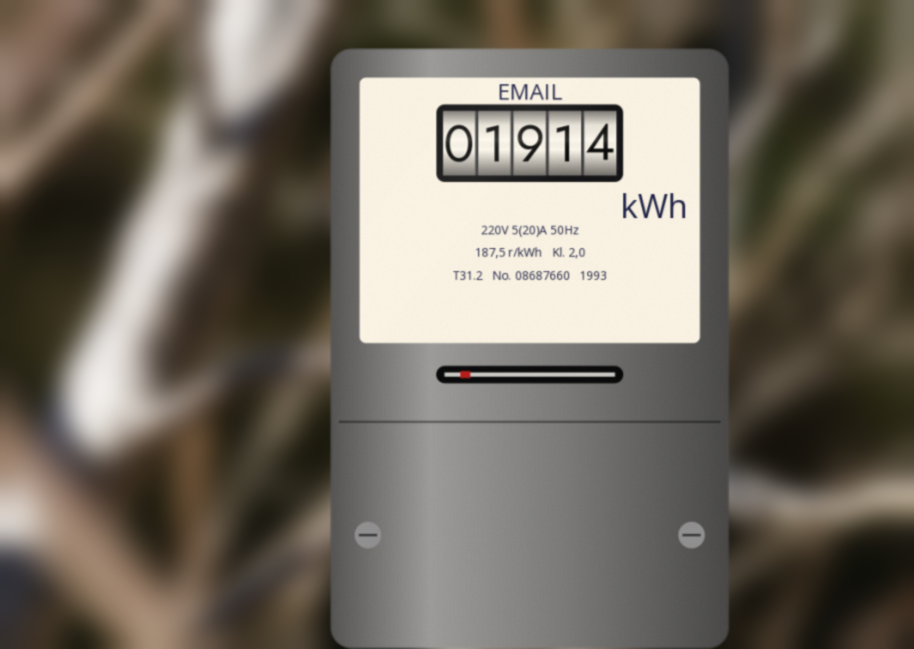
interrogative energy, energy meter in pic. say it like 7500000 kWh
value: 1914 kWh
